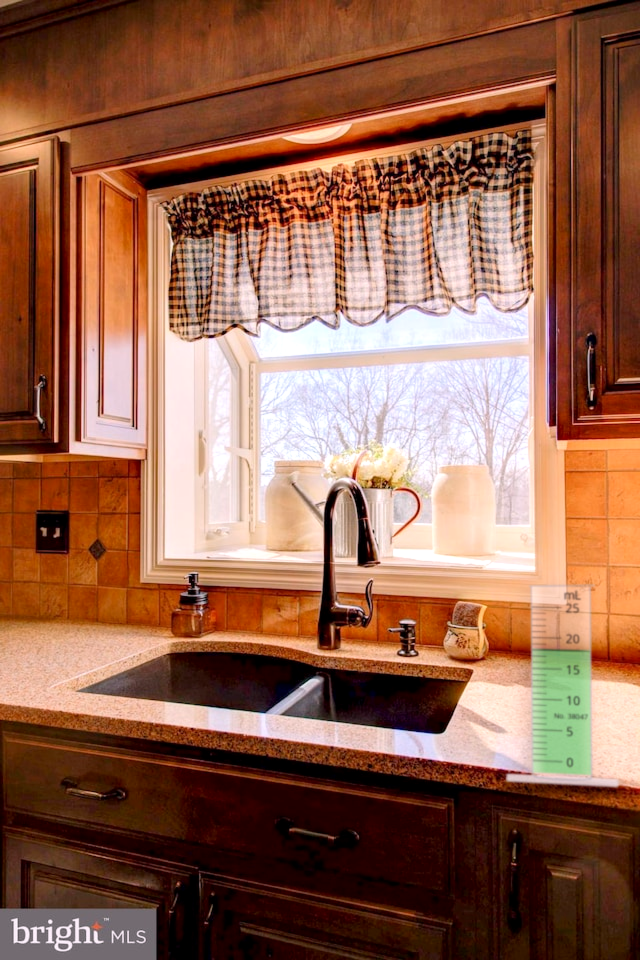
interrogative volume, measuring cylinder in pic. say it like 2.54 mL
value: 18 mL
